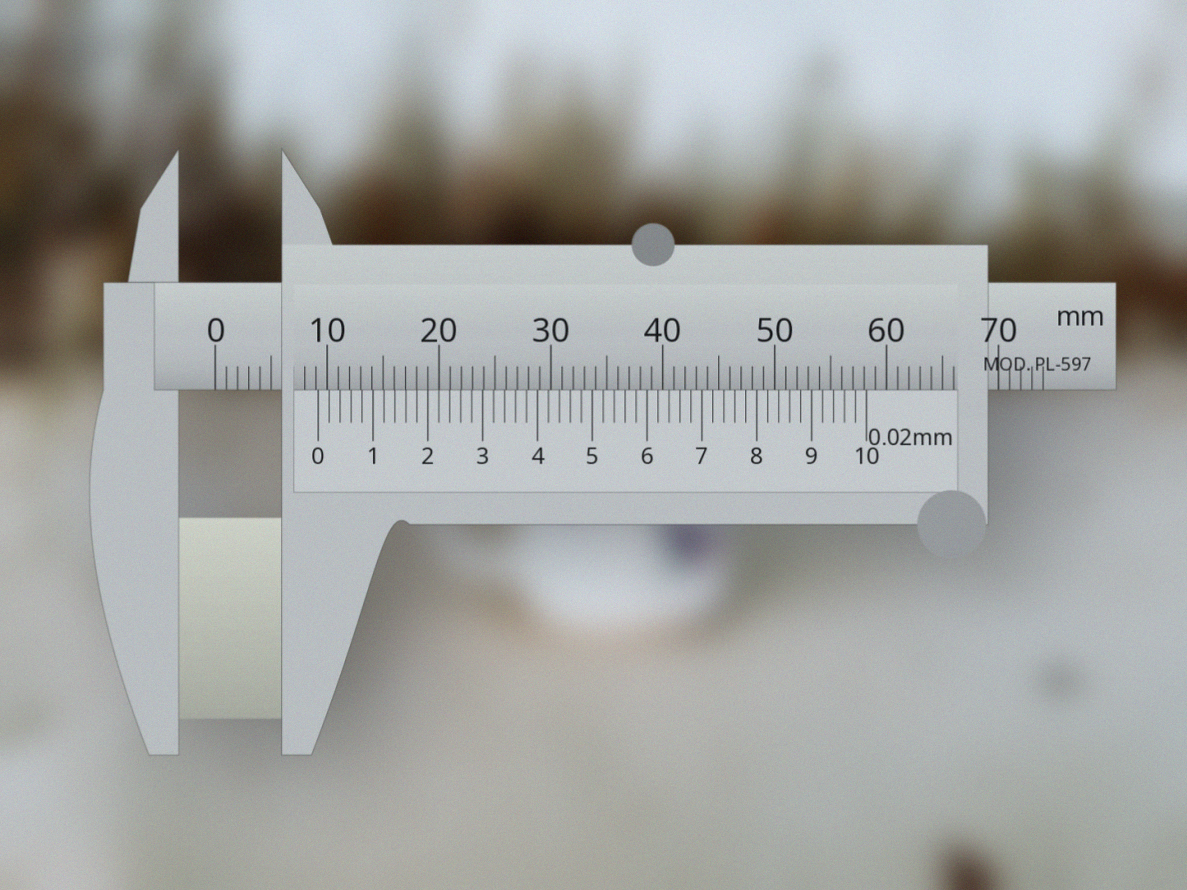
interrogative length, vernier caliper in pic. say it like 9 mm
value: 9.2 mm
